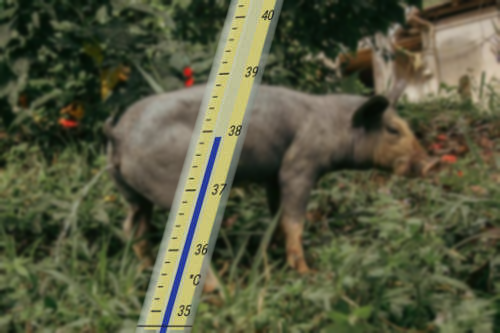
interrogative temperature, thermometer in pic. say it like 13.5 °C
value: 37.9 °C
